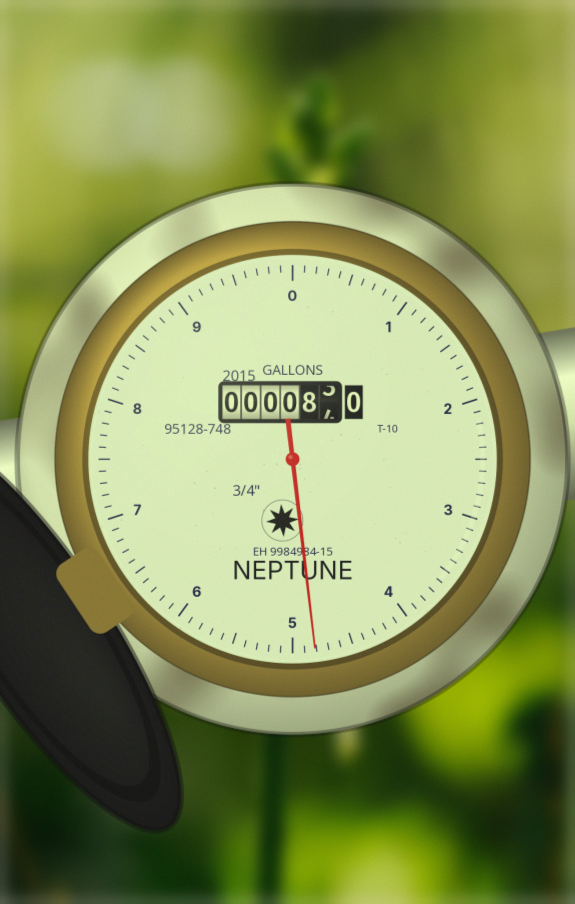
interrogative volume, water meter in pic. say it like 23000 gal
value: 834.8 gal
